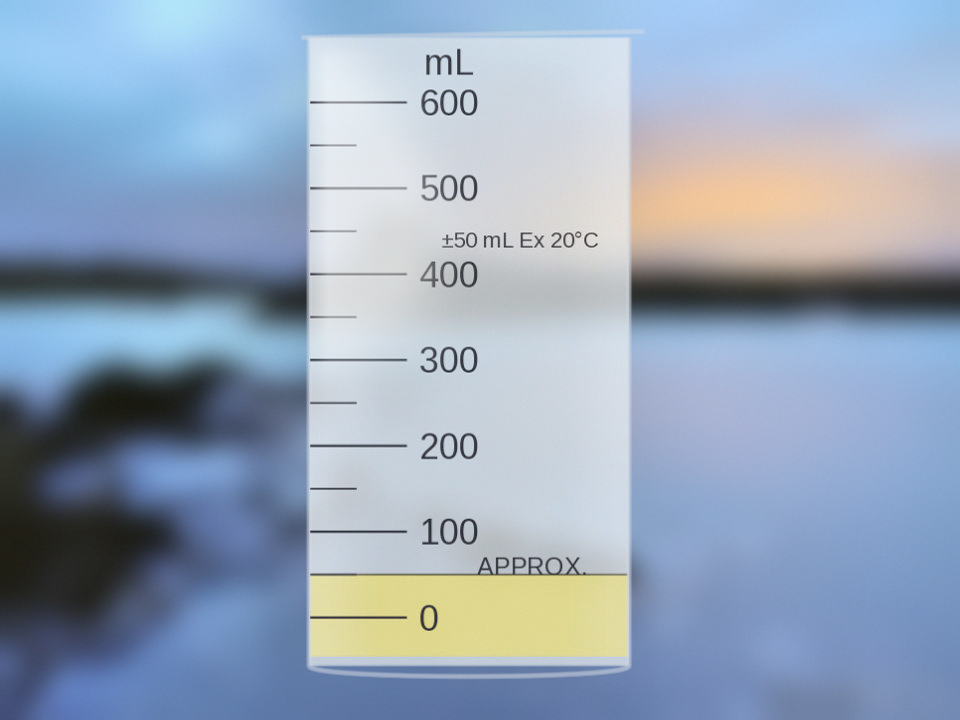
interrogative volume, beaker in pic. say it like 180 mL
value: 50 mL
